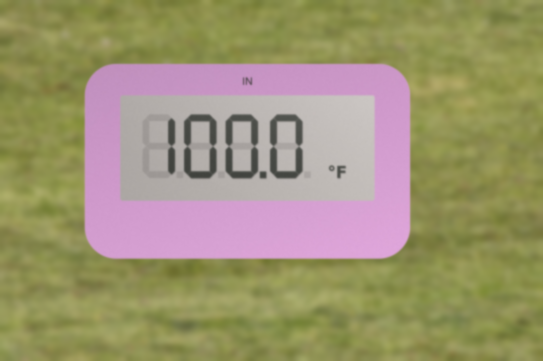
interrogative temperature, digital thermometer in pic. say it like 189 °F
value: 100.0 °F
